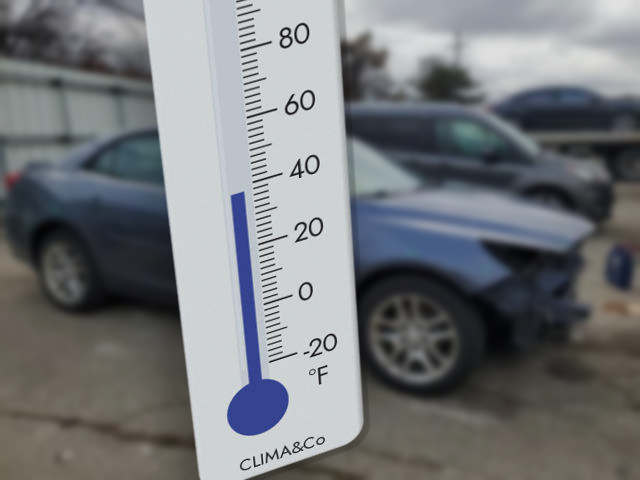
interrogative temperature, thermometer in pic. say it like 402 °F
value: 38 °F
